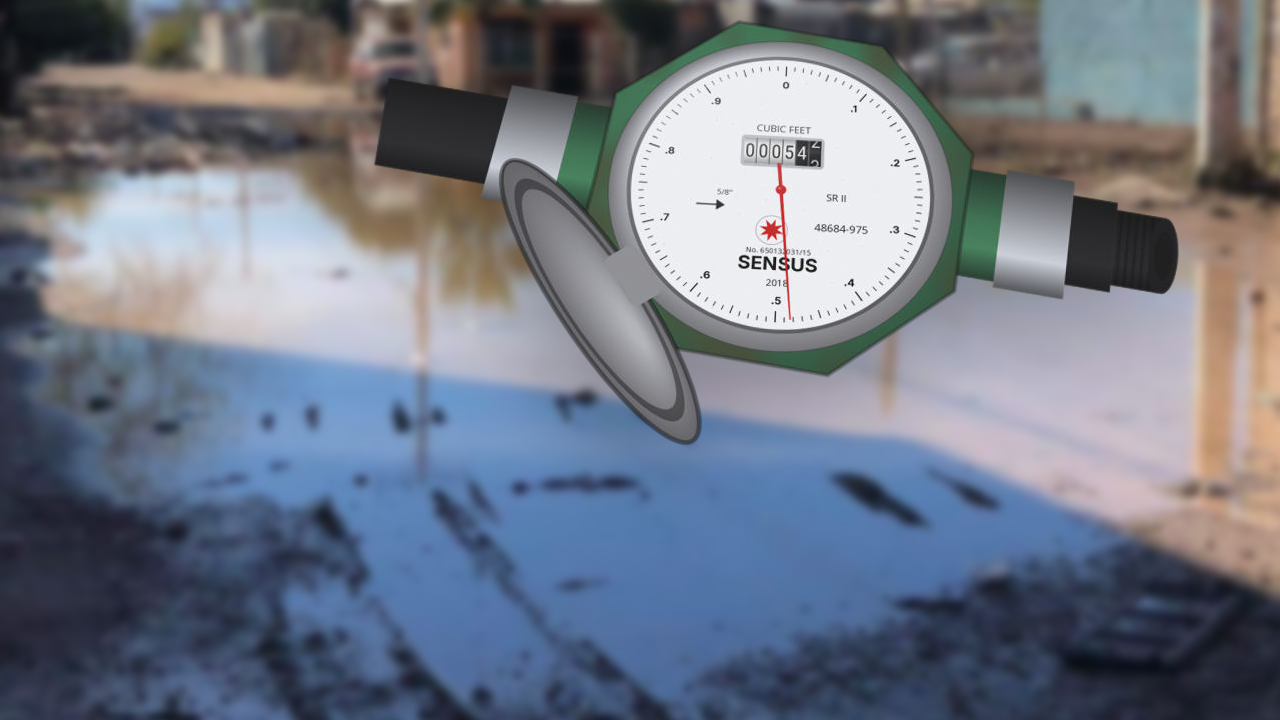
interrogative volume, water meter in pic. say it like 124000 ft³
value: 542.48 ft³
